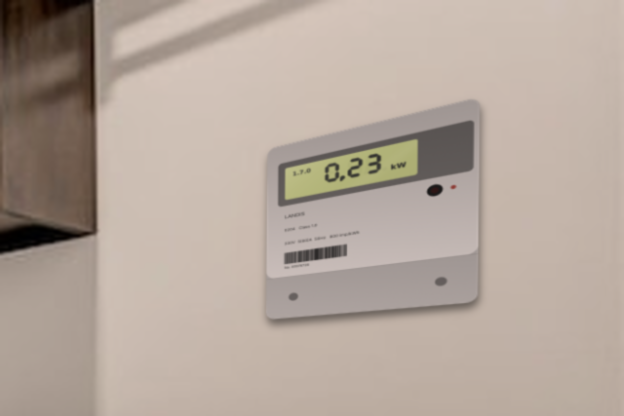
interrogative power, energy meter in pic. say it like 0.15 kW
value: 0.23 kW
